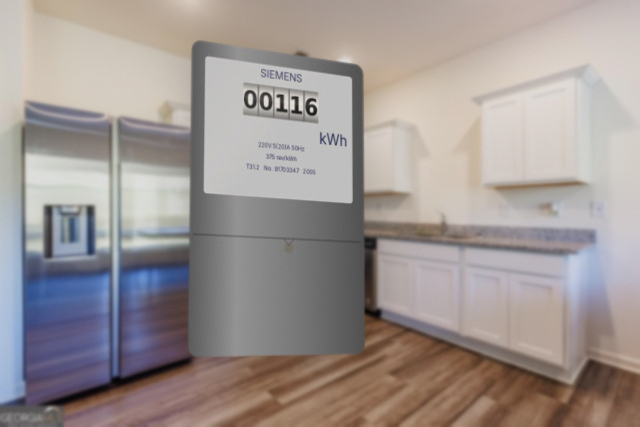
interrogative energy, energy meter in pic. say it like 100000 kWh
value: 116 kWh
